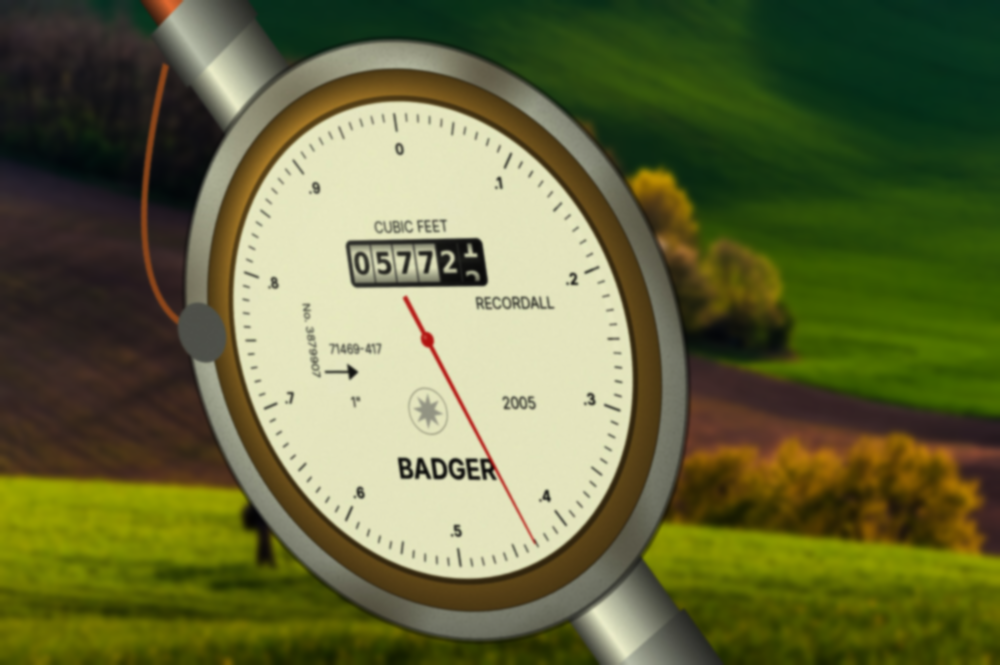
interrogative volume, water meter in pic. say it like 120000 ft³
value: 57721.43 ft³
